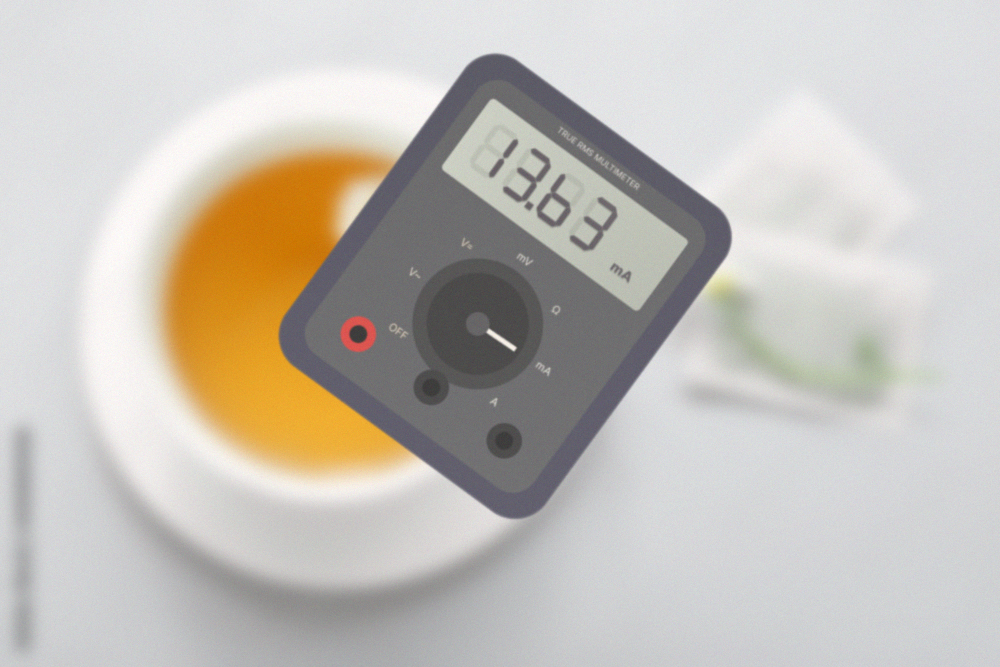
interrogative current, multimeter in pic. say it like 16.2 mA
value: 13.63 mA
